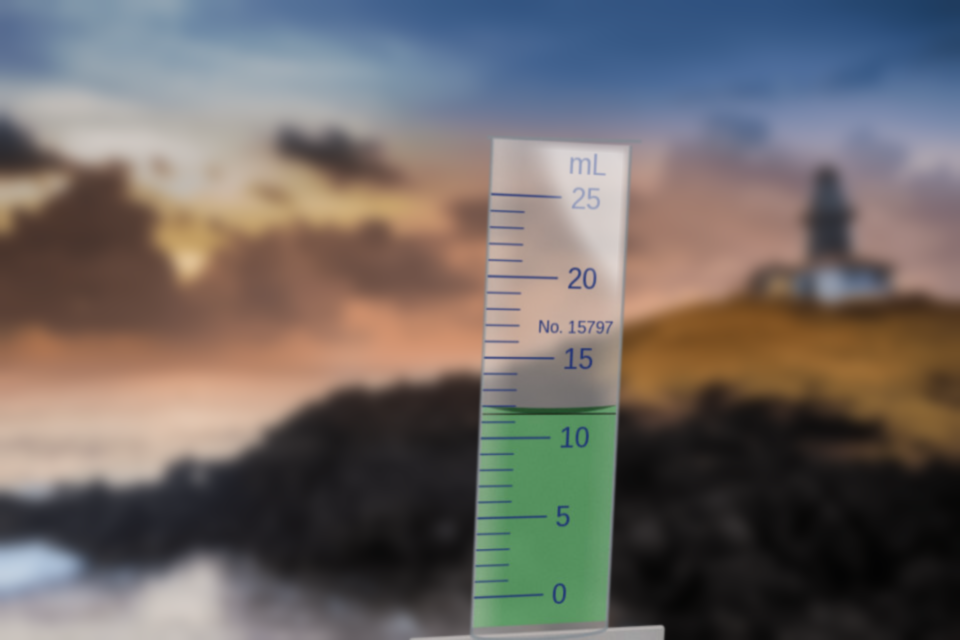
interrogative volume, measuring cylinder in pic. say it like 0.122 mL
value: 11.5 mL
